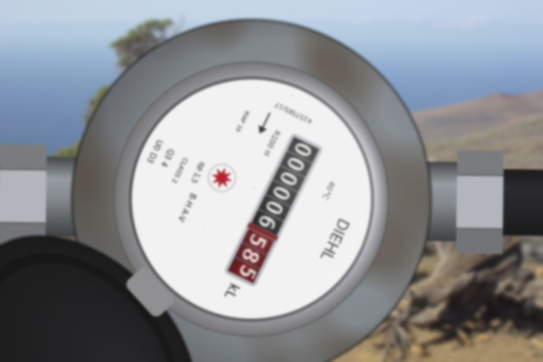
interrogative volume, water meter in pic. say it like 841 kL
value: 6.585 kL
